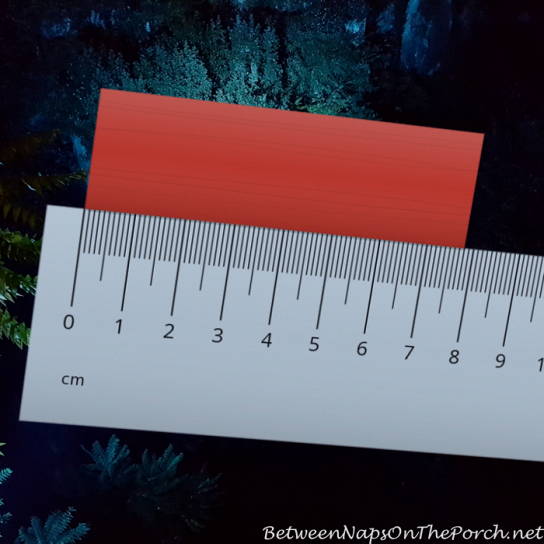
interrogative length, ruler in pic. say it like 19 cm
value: 7.8 cm
